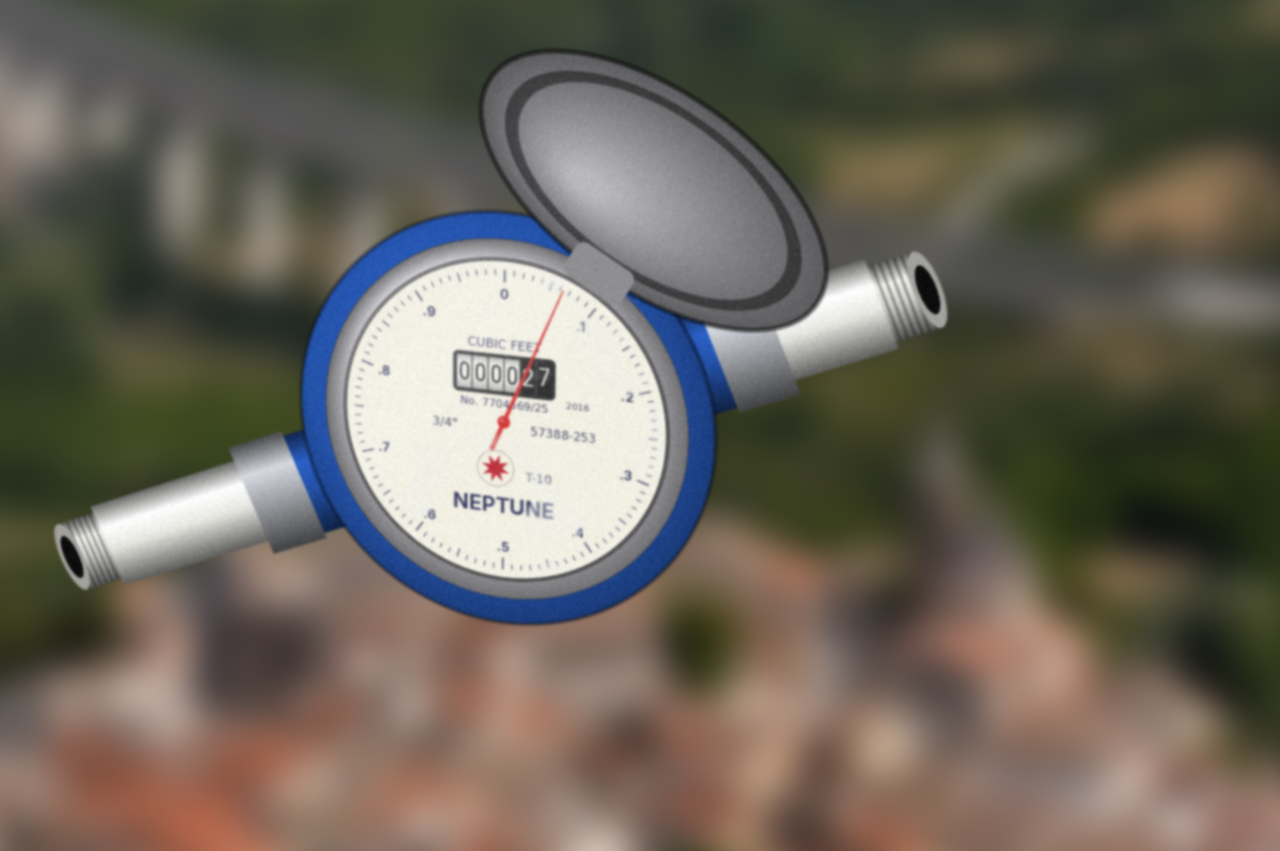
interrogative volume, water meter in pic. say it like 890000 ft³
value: 27.06 ft³
